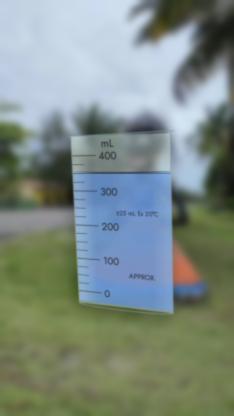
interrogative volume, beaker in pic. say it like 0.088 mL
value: 350 mL
